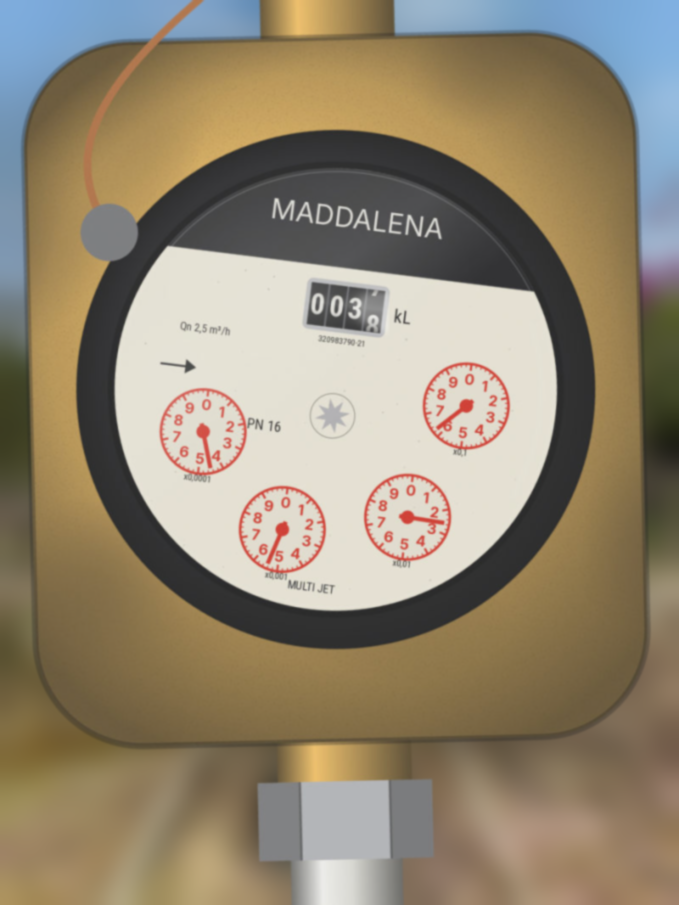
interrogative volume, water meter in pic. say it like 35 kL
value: 37.6254 kL
